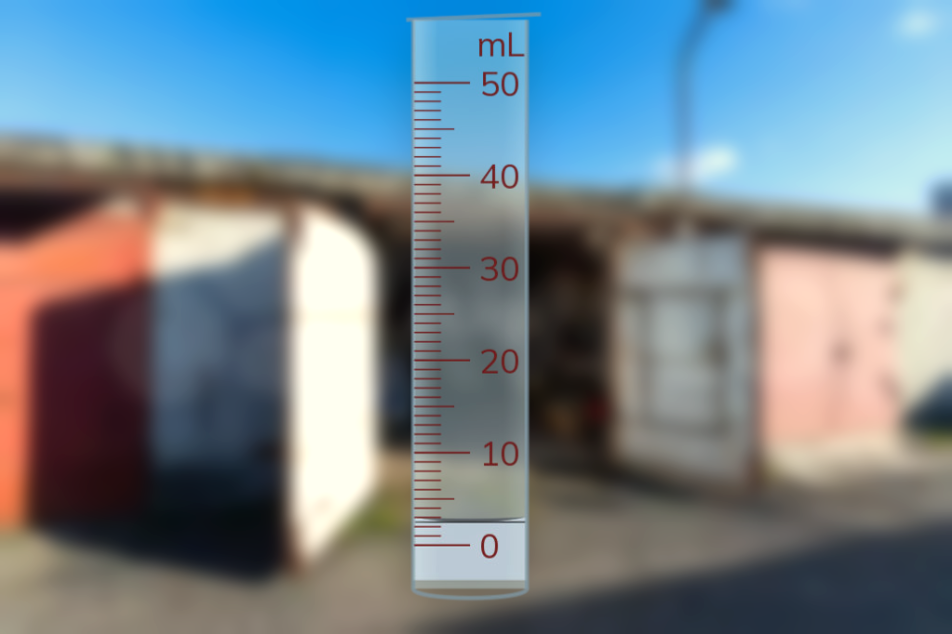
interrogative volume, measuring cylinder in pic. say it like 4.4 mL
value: 2.5 mL
